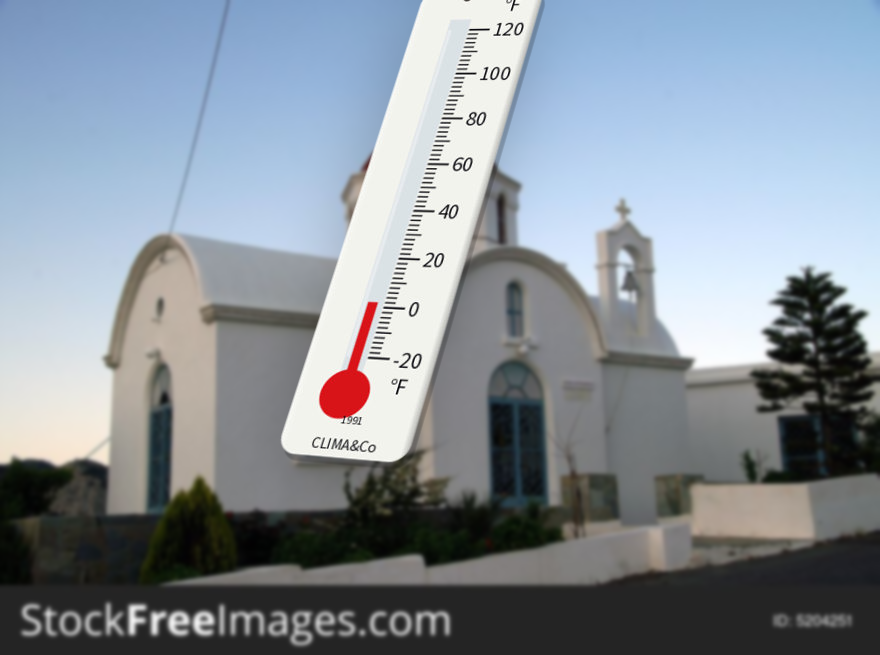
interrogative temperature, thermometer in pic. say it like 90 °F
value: 2 °F
